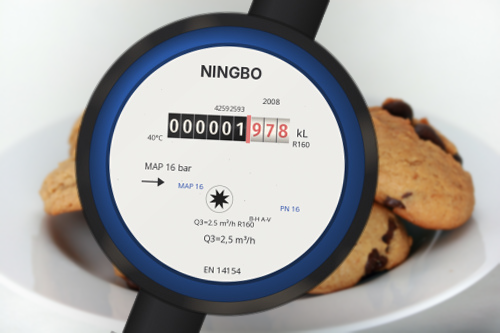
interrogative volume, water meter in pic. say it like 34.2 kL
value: 1.978 kL
